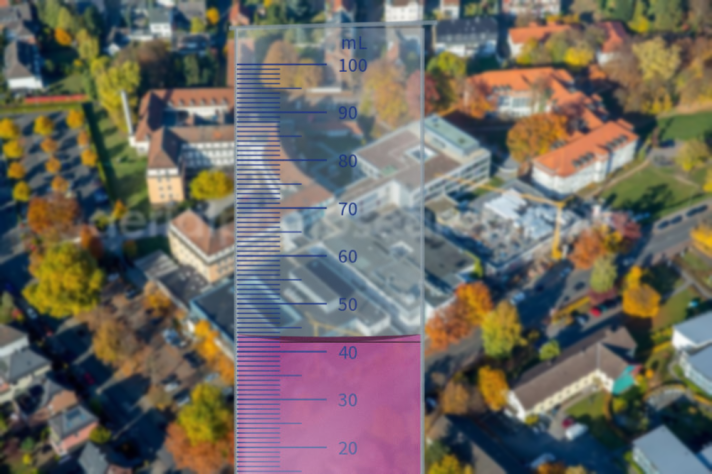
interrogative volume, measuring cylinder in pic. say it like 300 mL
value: 42 mL
